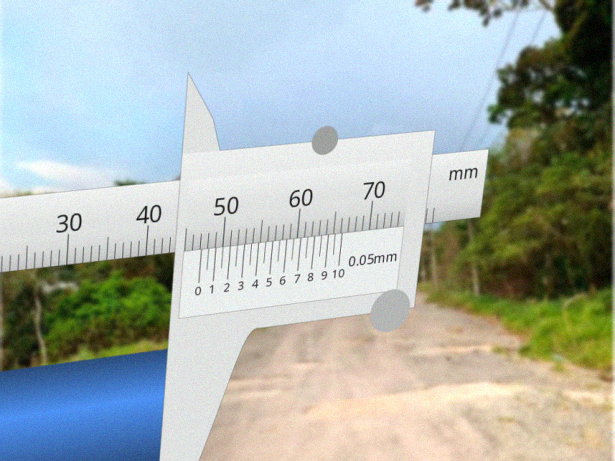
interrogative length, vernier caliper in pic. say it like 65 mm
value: 47.2 mm
